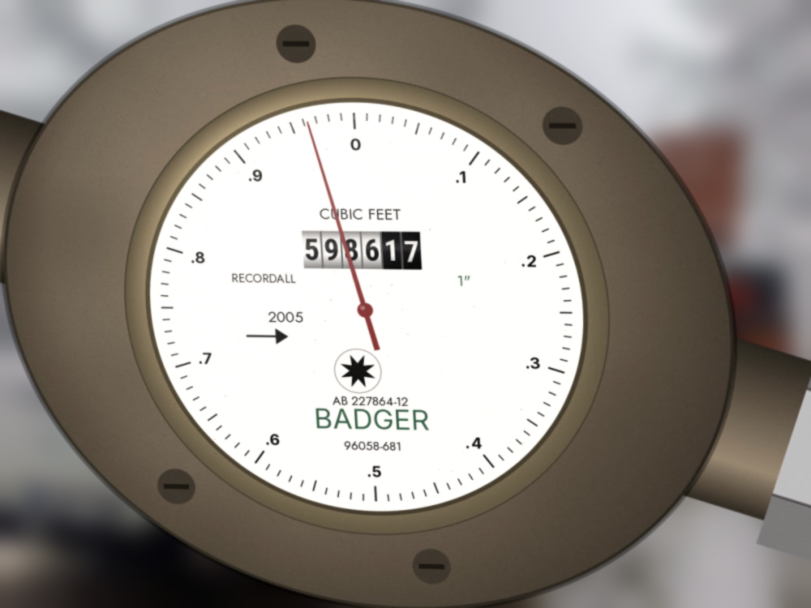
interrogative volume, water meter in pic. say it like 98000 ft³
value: 598616.96 ft³
